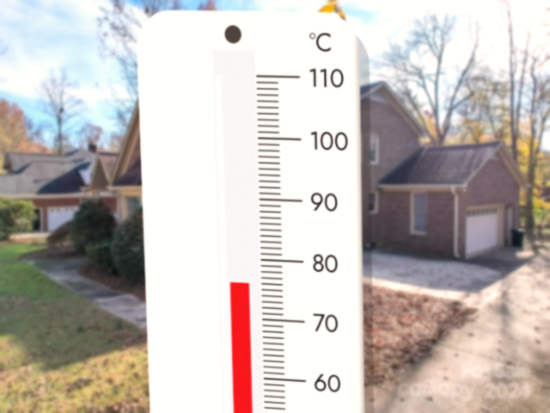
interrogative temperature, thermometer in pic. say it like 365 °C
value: 76 °C
